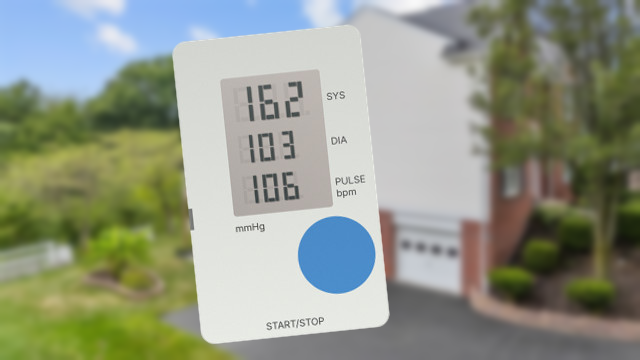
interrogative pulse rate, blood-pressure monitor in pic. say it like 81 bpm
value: 106 bpm
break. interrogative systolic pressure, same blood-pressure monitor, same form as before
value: 162 mmHg
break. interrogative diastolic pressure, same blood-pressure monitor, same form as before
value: 103 mmHg
